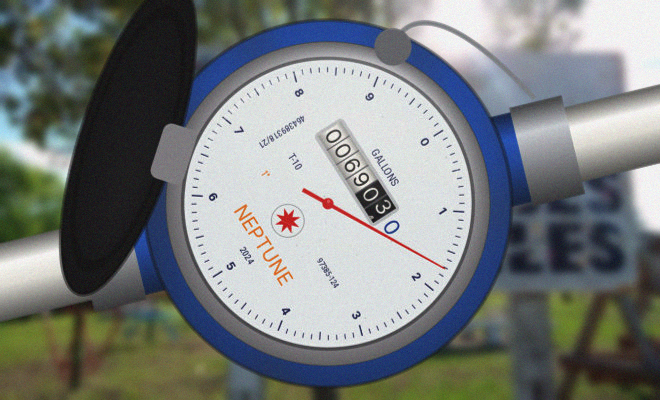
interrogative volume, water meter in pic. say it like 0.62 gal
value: 69031.7 gal
